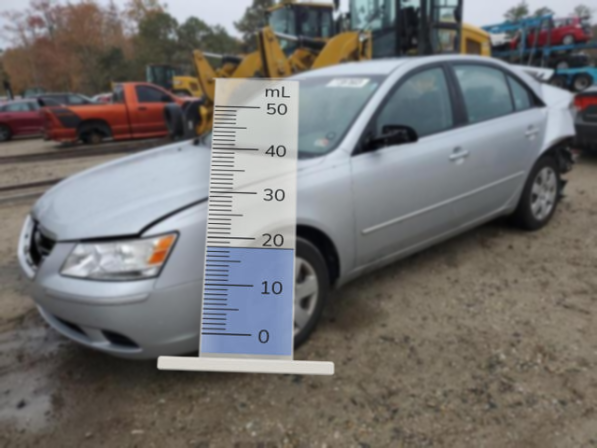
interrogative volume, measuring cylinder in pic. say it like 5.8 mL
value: 18 mL
